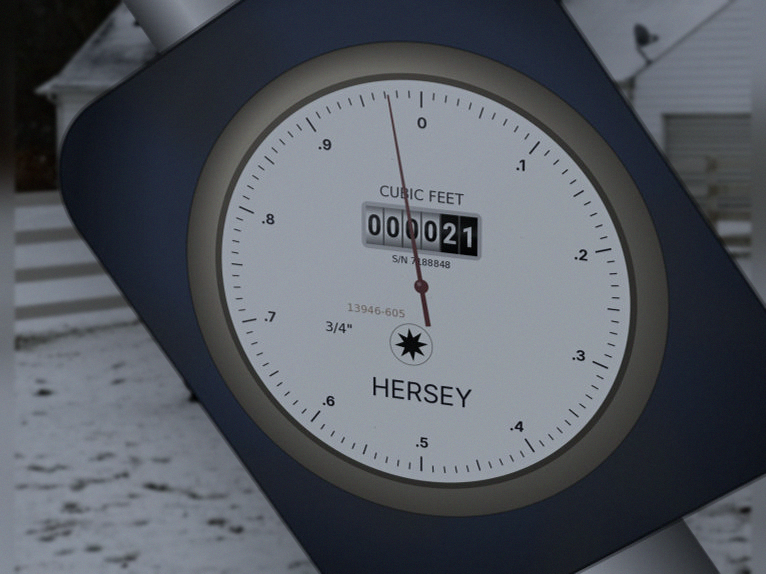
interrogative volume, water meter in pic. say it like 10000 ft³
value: 20.97 ft³
